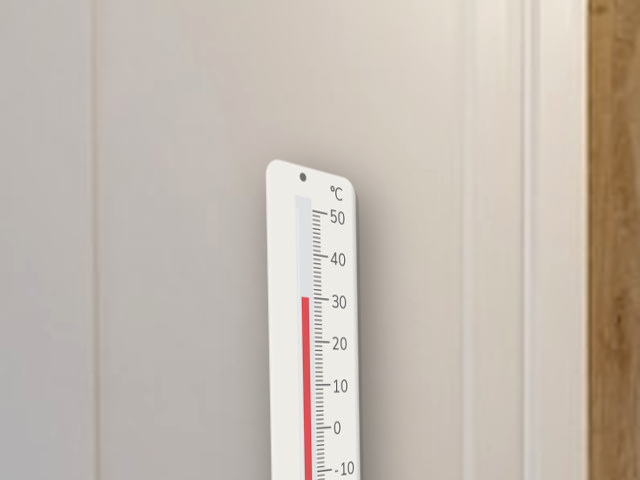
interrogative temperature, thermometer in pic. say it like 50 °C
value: 30 °C
